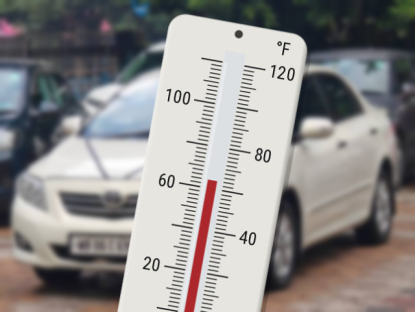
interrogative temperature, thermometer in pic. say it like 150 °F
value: 64 °F
